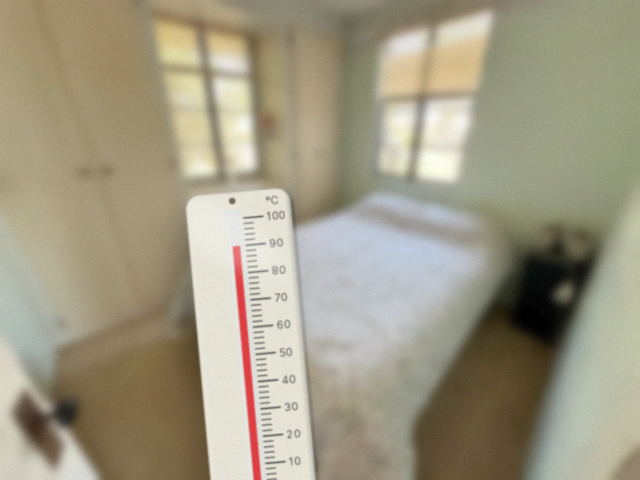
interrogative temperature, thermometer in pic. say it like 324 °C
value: 90 °C
